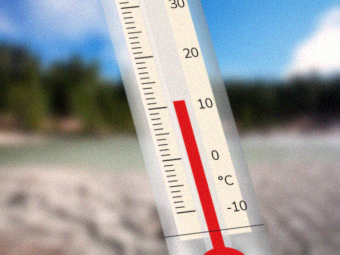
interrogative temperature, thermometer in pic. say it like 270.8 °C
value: 11 °C
